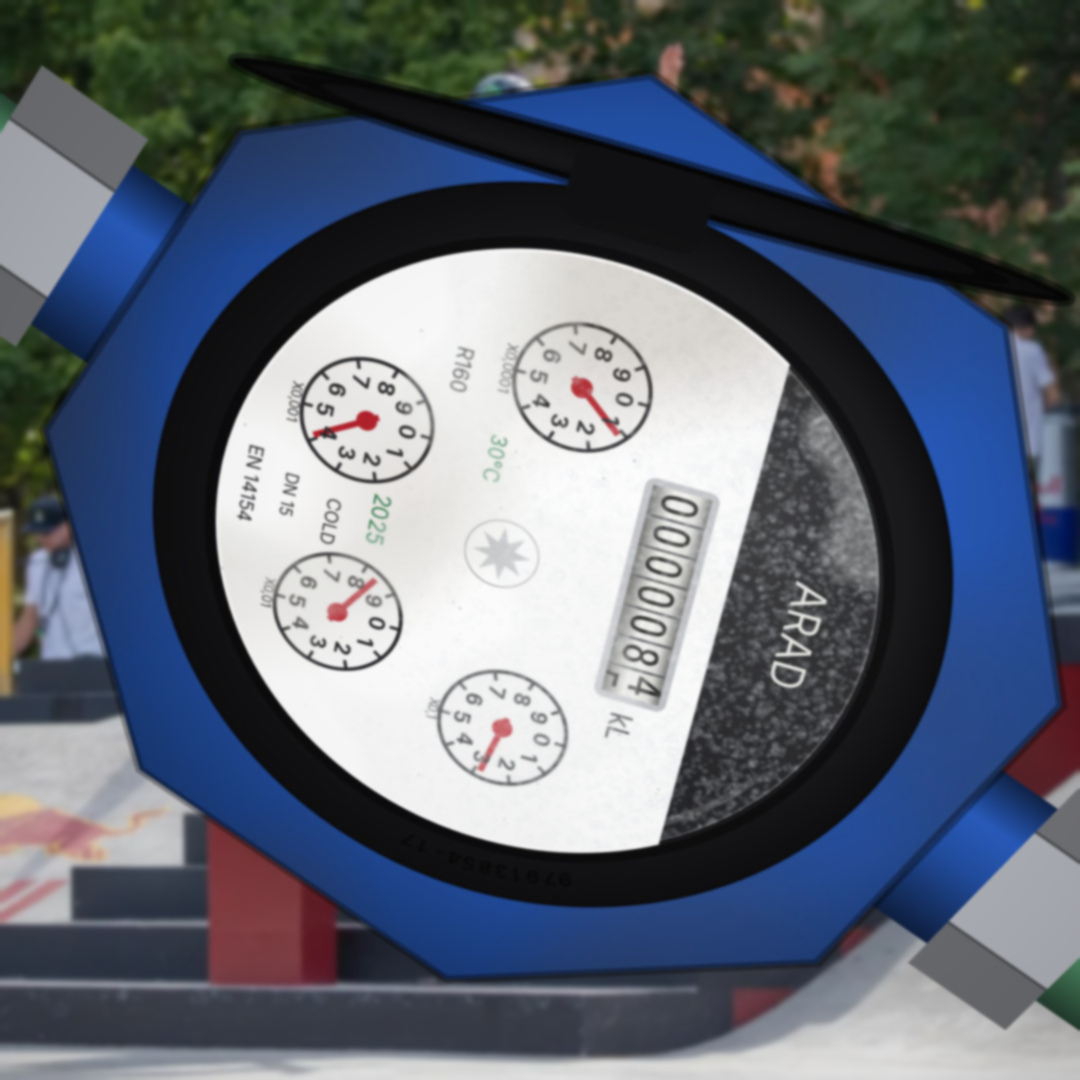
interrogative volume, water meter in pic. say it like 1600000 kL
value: 84.2841 kL
